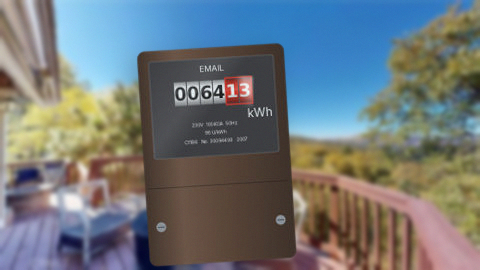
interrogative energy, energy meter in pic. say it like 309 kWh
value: 64.13 kWh
